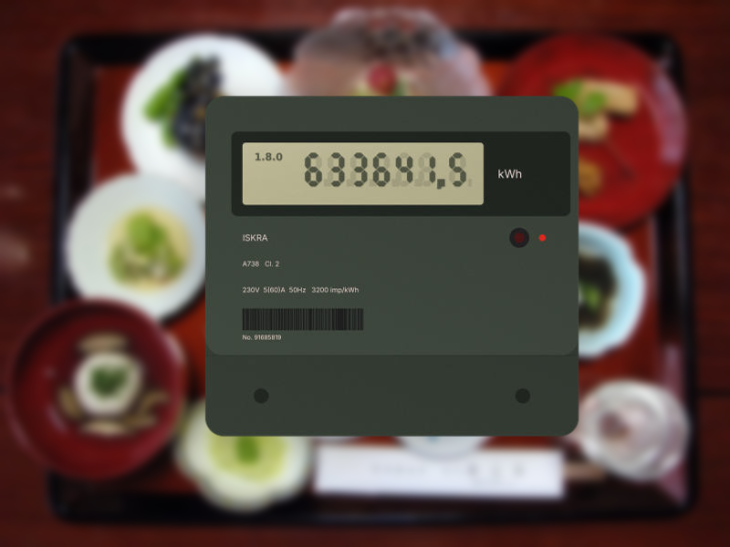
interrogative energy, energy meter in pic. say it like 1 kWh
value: 633641.5 kWh
